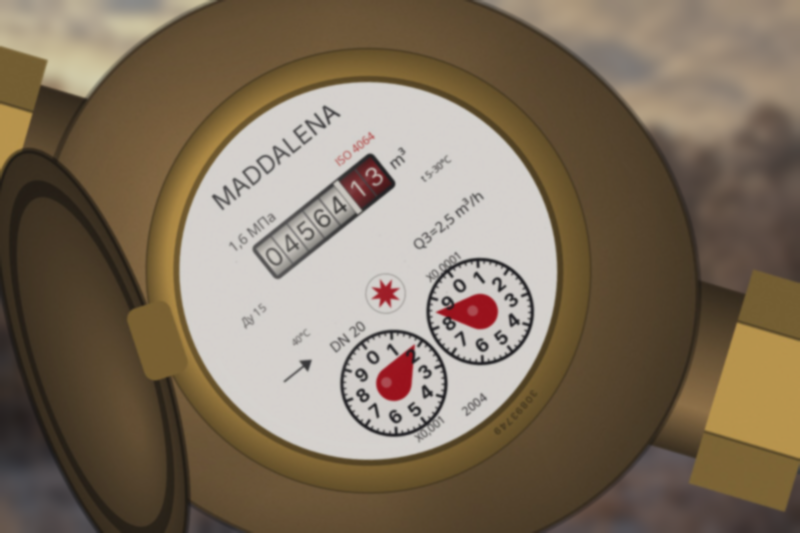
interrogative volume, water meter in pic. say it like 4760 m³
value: 4564.1318 m³
